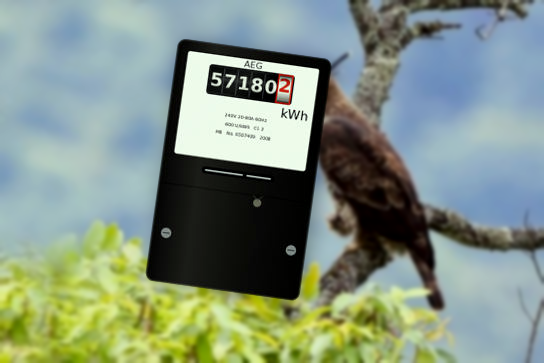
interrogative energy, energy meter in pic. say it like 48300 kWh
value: 57180.2 kWh
